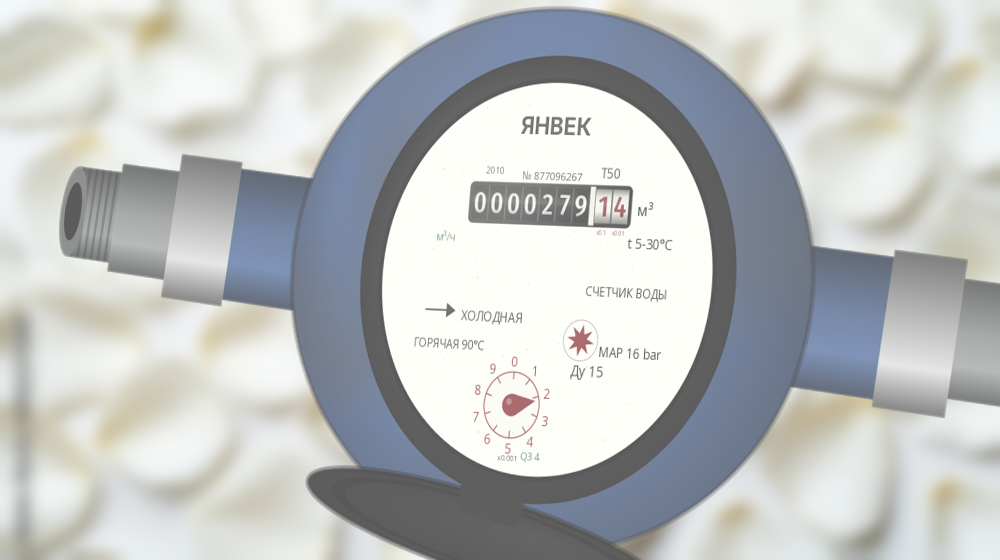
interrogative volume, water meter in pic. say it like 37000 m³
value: 279.142 m³
